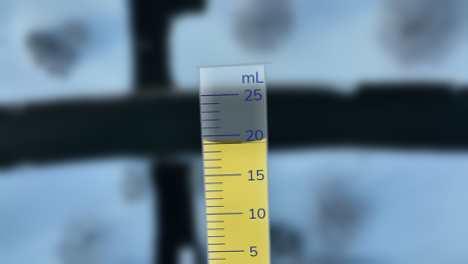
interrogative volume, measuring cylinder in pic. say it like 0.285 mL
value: 19 mL
